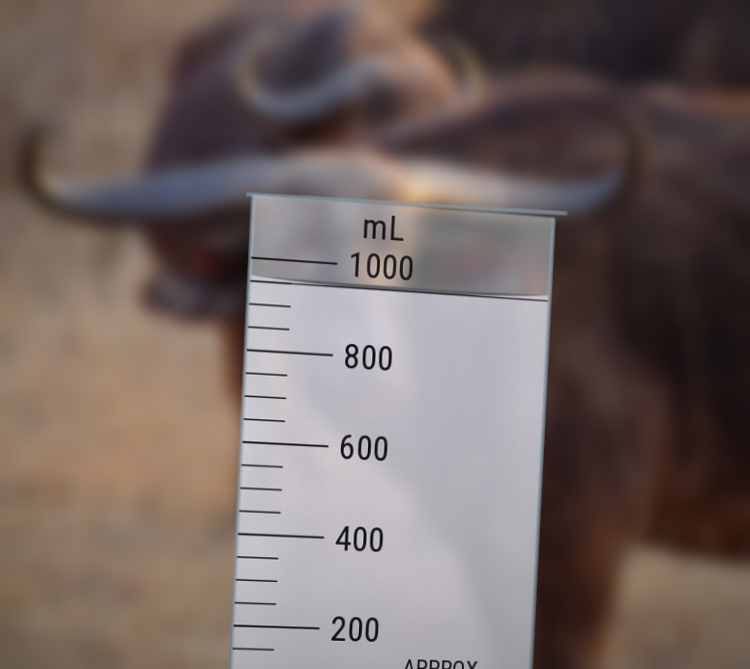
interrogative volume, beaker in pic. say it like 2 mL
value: 950 mL
